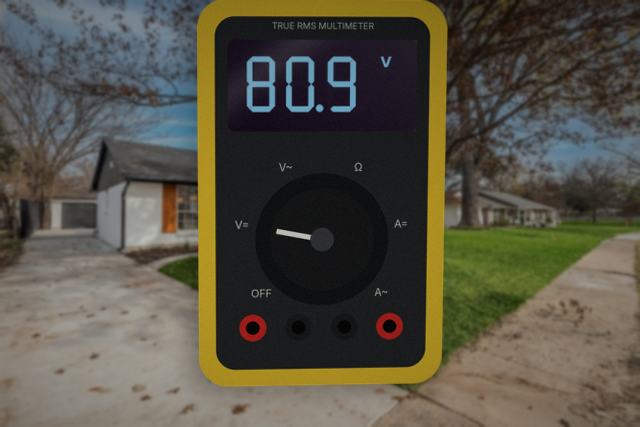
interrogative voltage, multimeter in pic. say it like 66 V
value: 80.9 V
